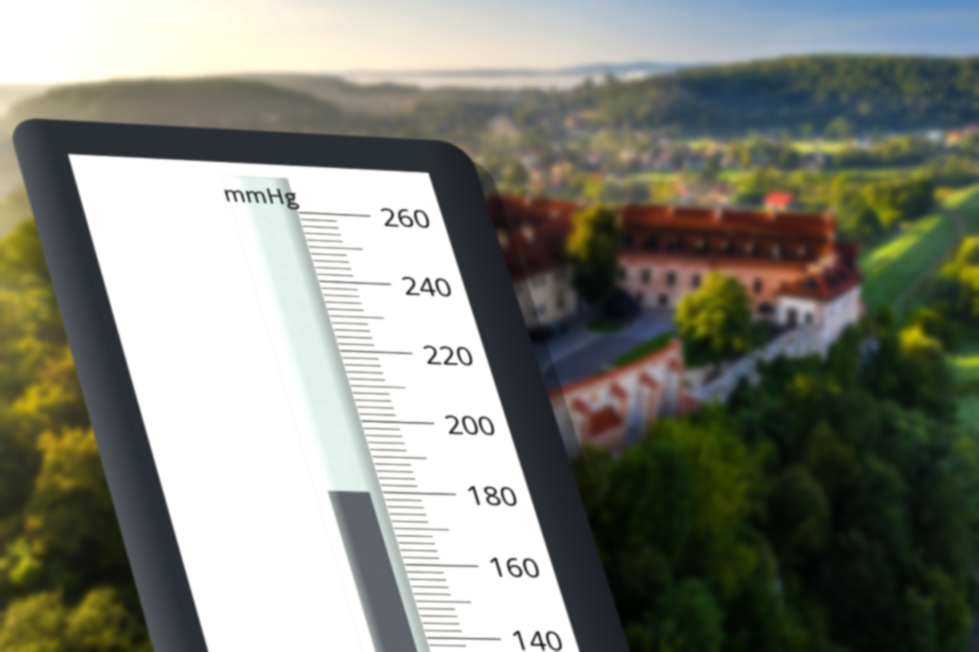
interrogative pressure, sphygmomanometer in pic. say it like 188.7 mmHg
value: 180 mmHg
